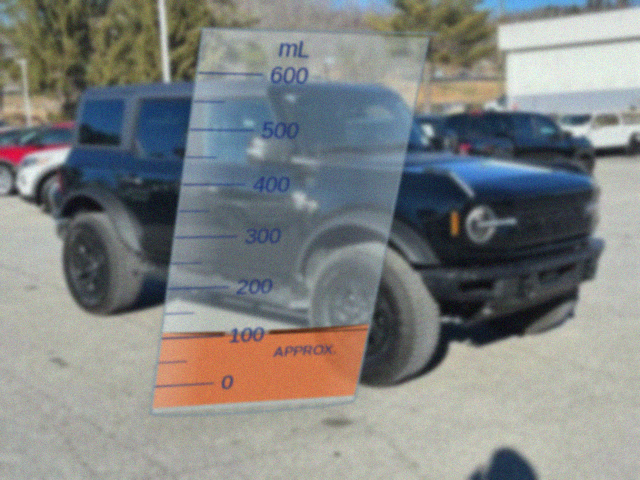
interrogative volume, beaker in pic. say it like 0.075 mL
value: 100 mL
